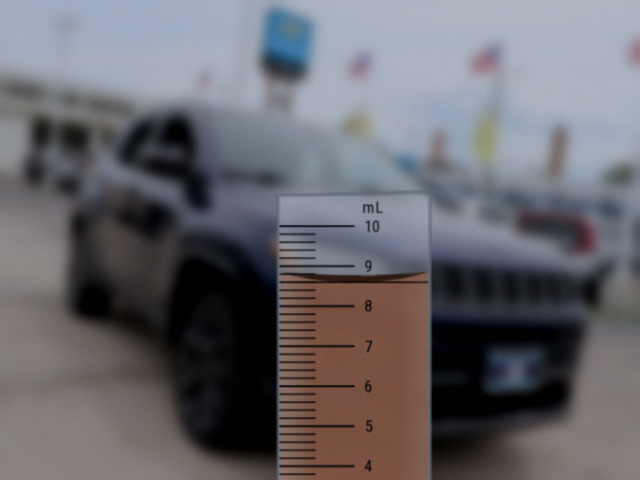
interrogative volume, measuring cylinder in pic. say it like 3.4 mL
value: 8.6 mL
